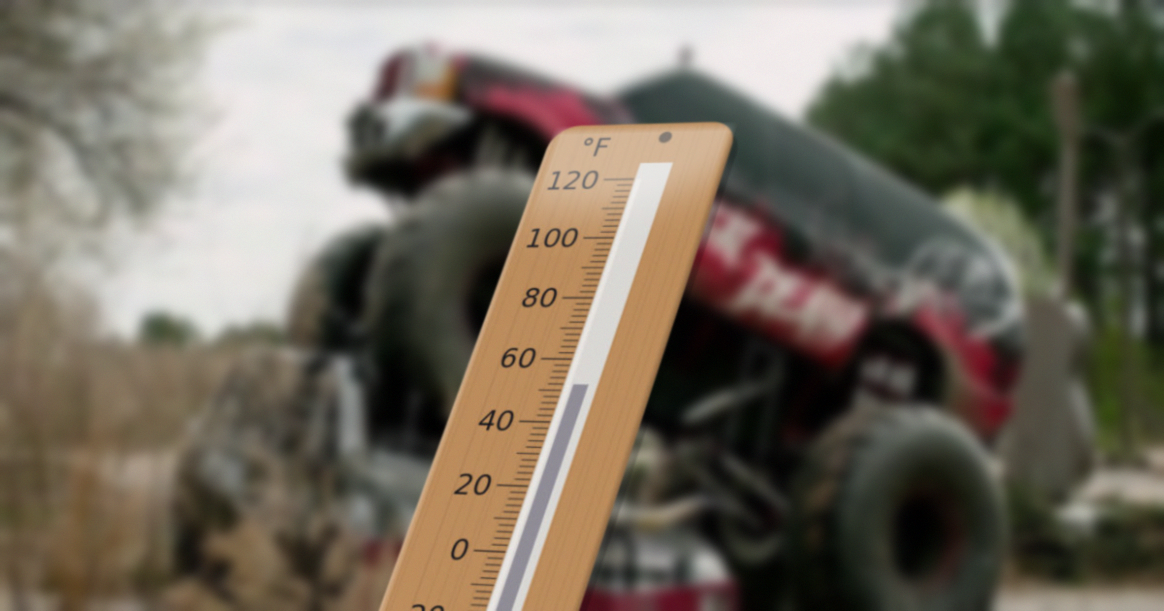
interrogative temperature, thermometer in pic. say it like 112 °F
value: 52 °F
